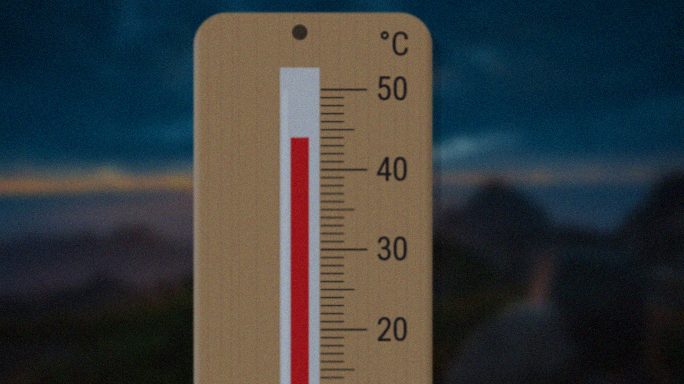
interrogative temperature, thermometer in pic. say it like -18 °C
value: 44 °C
